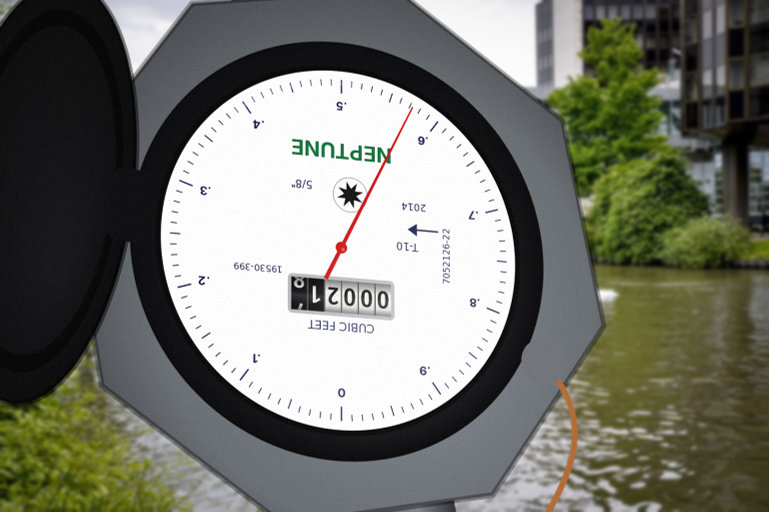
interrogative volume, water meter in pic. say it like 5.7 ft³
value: 217.57 ft³
